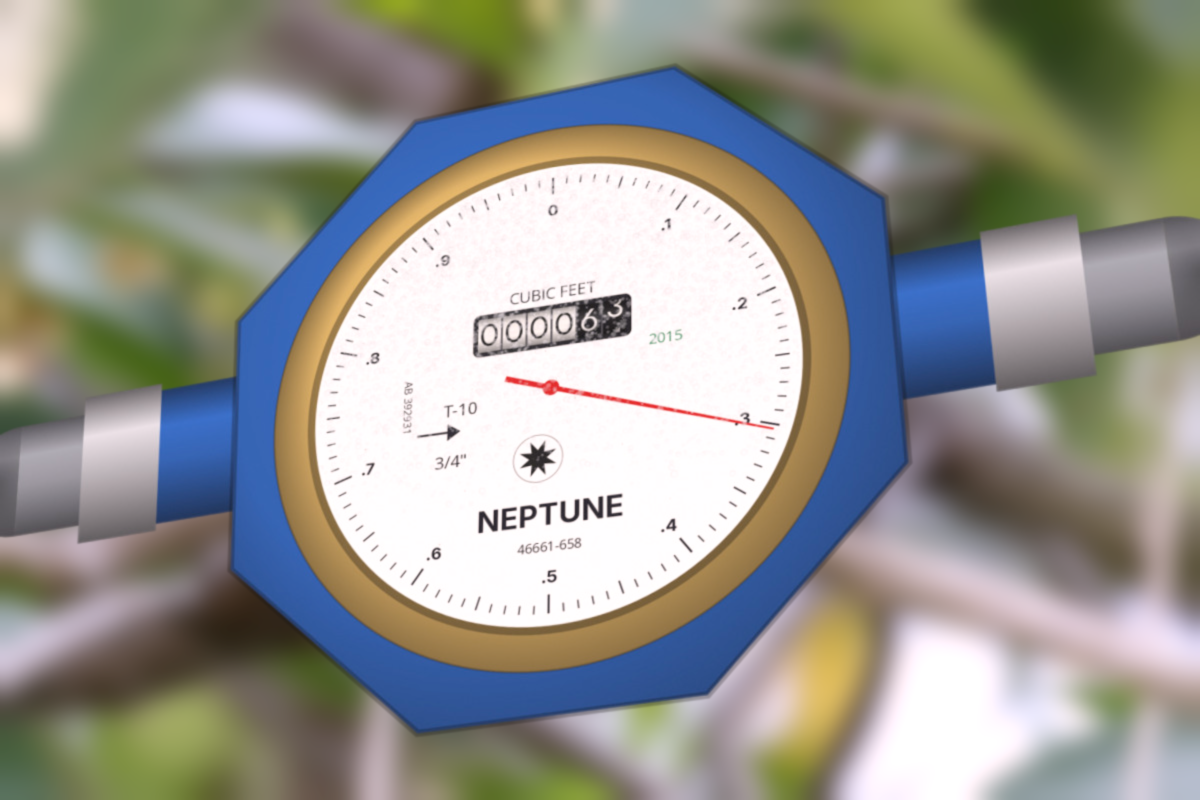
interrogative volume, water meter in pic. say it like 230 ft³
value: 63.30 ft³
